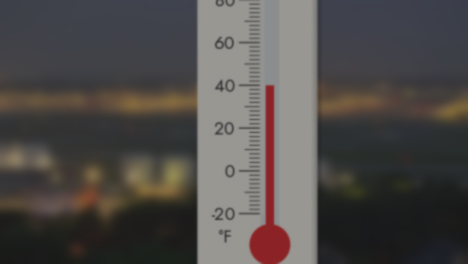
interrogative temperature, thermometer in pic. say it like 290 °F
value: 40 °F
